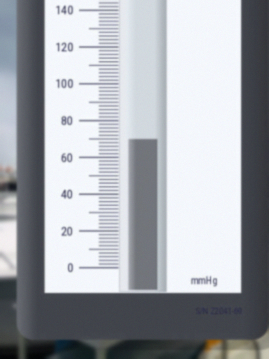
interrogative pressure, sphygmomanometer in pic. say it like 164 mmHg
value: 70 mmHg
